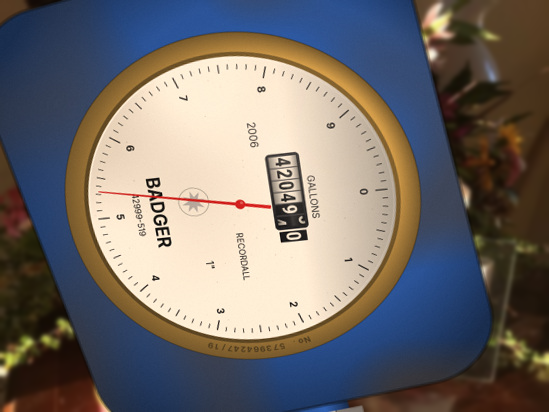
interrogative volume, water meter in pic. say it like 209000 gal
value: 4204935.3 gal
